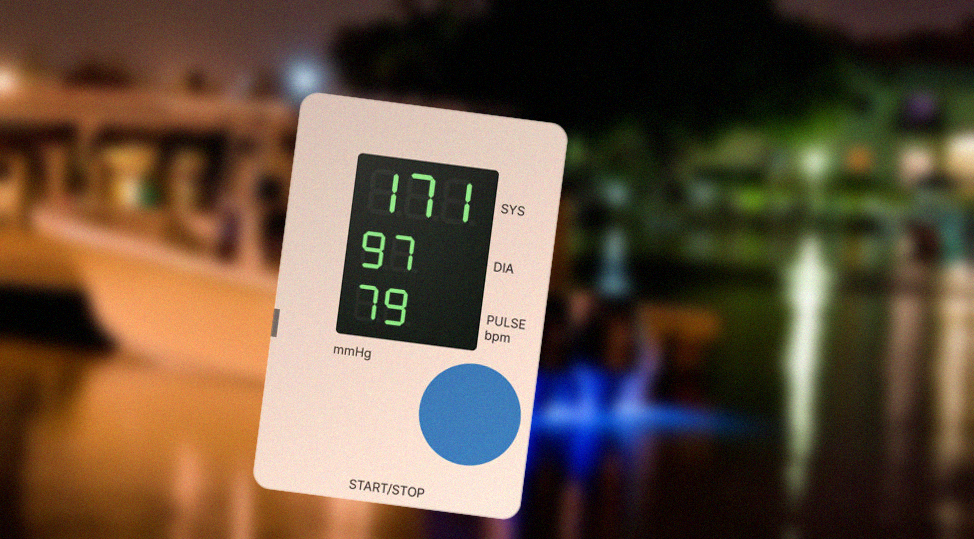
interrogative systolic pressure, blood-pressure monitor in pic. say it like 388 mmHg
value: 171 mmHg
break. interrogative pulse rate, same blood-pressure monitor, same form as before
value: 79 bpm
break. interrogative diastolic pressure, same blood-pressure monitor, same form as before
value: 97 mmHg
